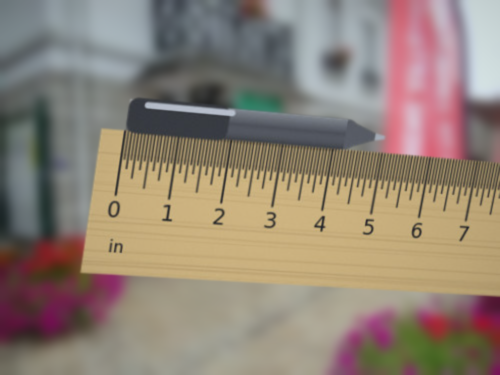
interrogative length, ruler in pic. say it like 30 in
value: 5 in
